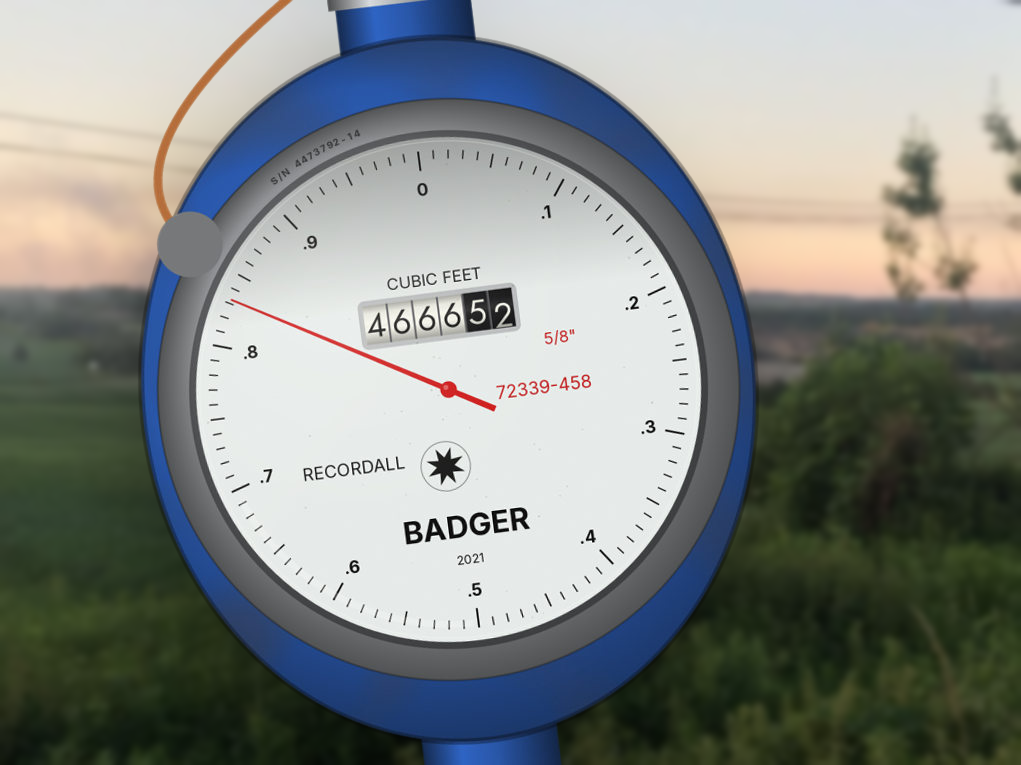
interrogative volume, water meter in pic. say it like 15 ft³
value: 466651.83 ft³
